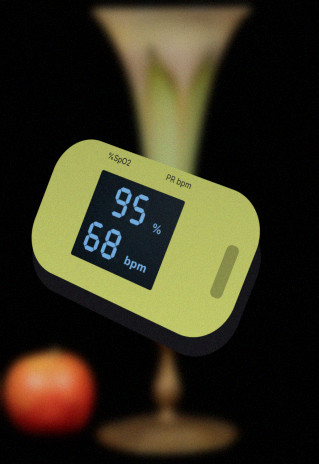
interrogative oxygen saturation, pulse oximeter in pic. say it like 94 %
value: 95 %
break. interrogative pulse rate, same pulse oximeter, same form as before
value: 68 bpm
